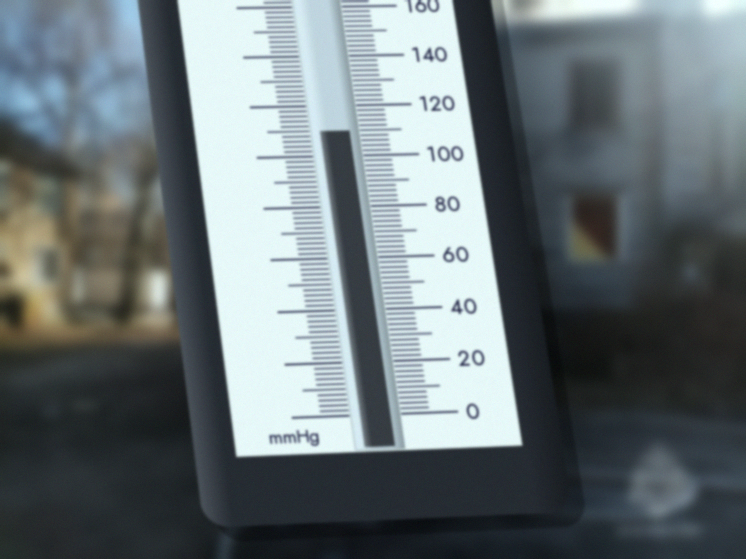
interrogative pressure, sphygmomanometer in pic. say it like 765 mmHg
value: 110 mmHg
